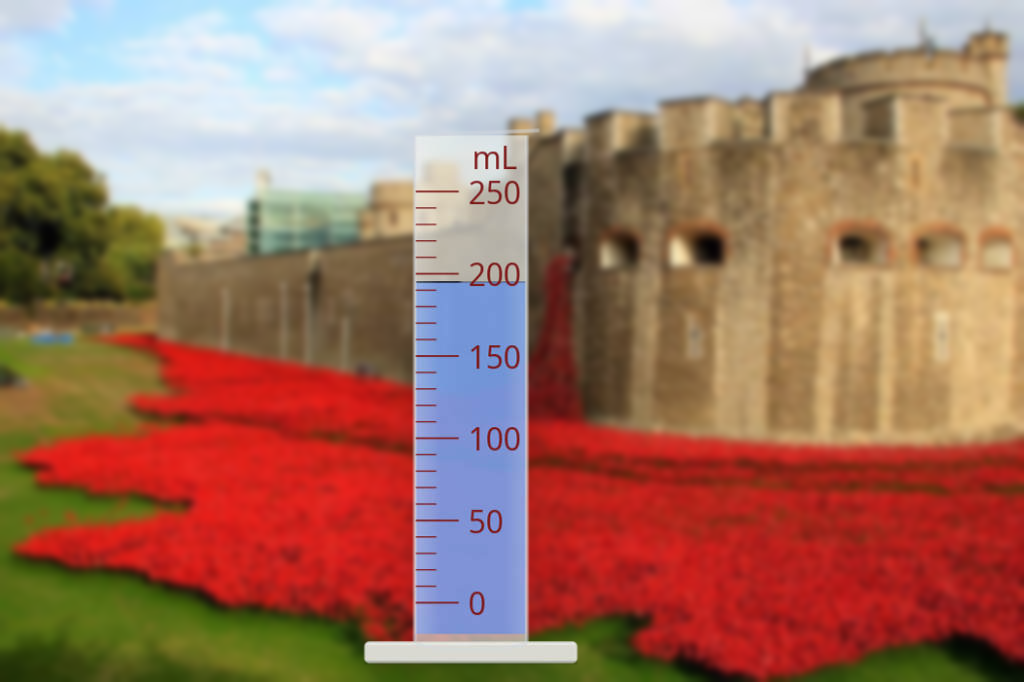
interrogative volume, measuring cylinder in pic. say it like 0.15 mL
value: 195 mL
